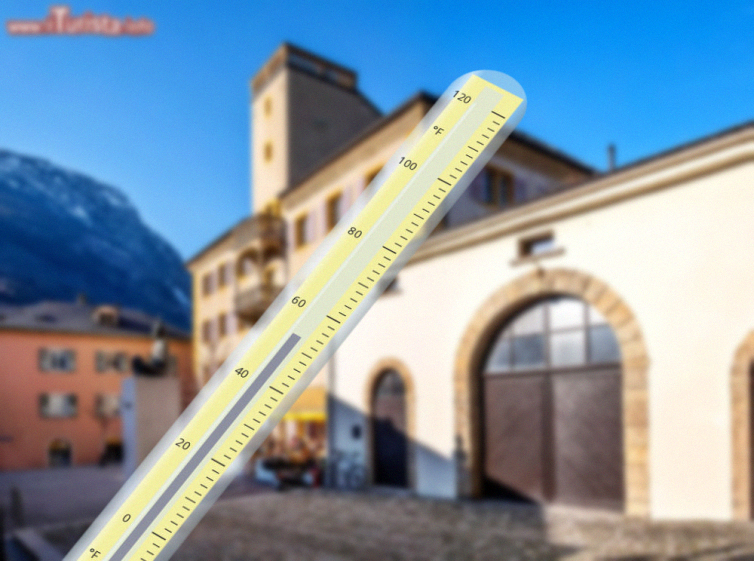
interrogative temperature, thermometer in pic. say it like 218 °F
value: 53 °F
